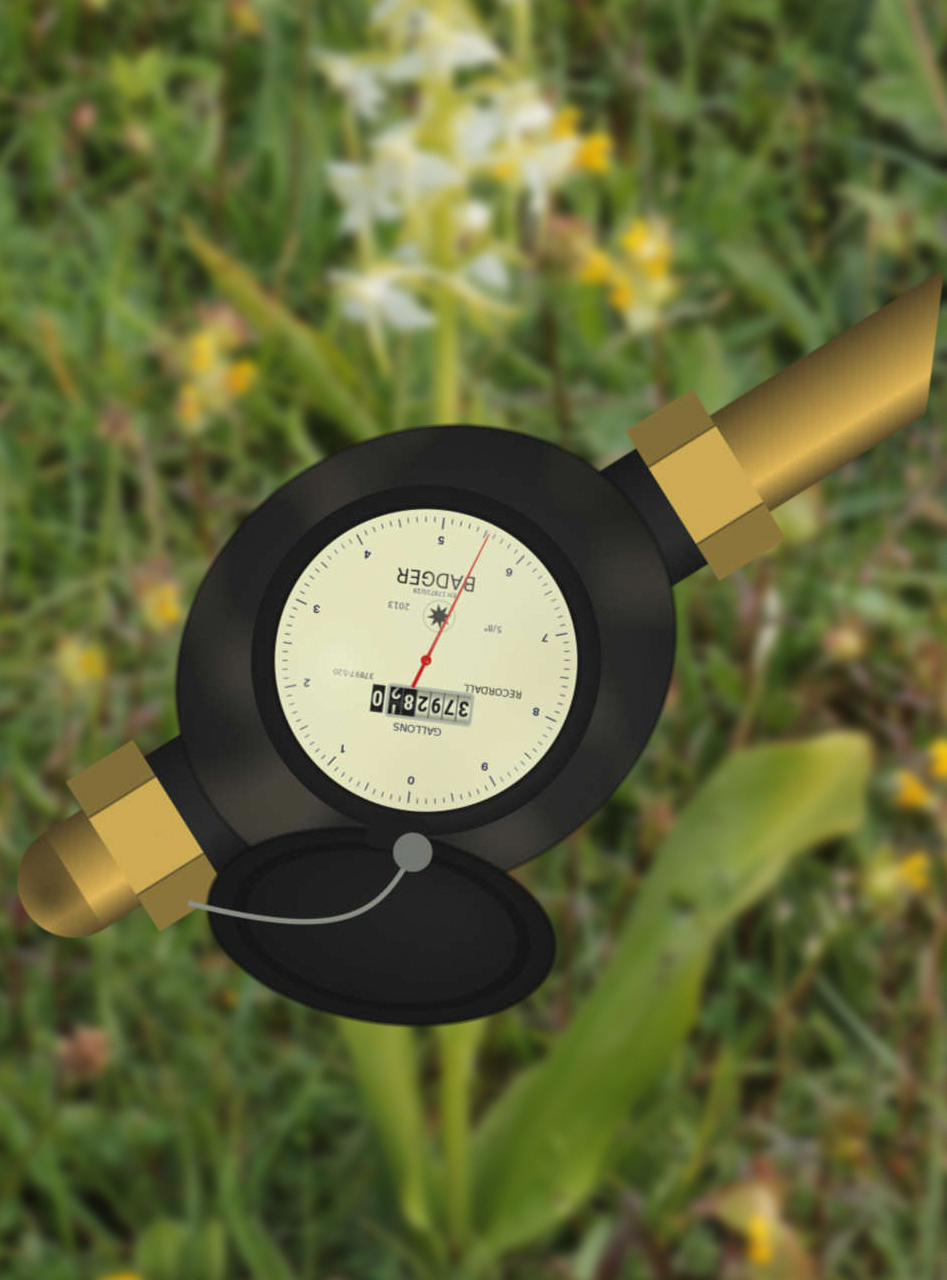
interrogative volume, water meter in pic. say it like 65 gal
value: 3792815.5 gal
